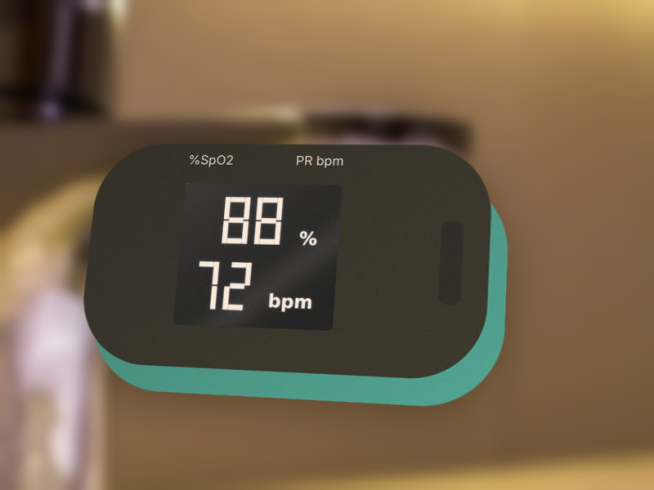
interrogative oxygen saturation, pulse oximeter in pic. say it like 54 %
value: 88 %
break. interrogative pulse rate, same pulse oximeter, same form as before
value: 72 bpm
